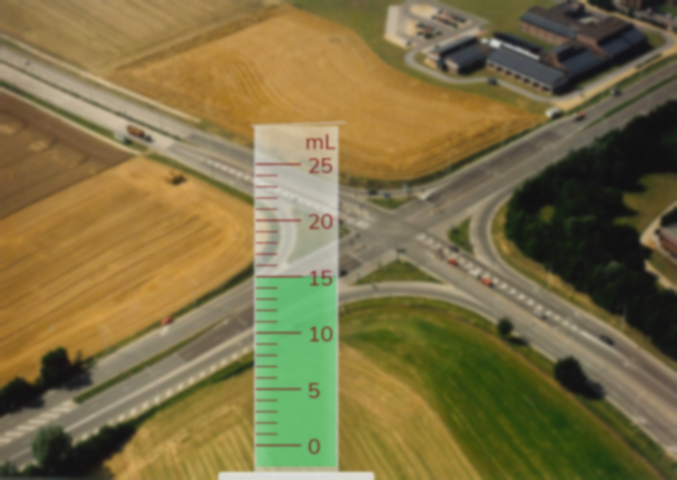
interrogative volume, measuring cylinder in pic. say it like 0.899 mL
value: 15 mL
